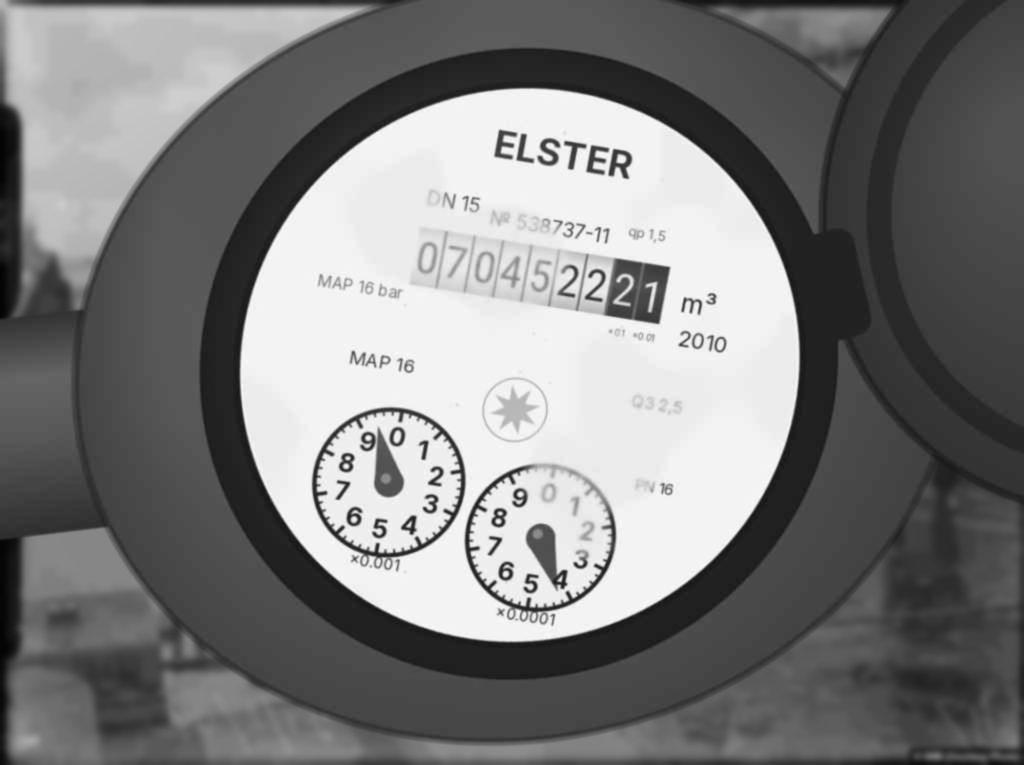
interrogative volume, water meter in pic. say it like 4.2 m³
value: 704522.2094 m³
